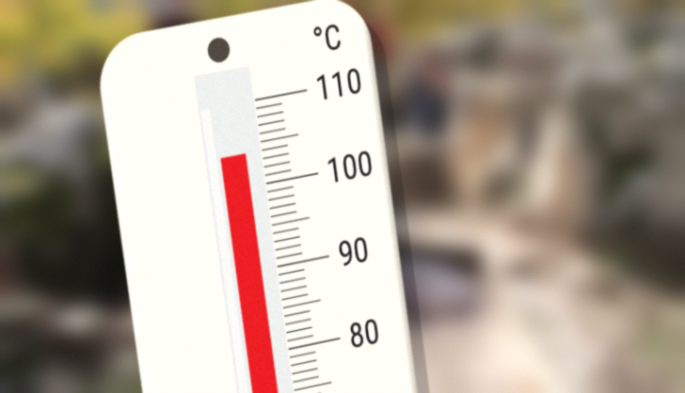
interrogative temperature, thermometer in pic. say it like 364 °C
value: 104 °C
